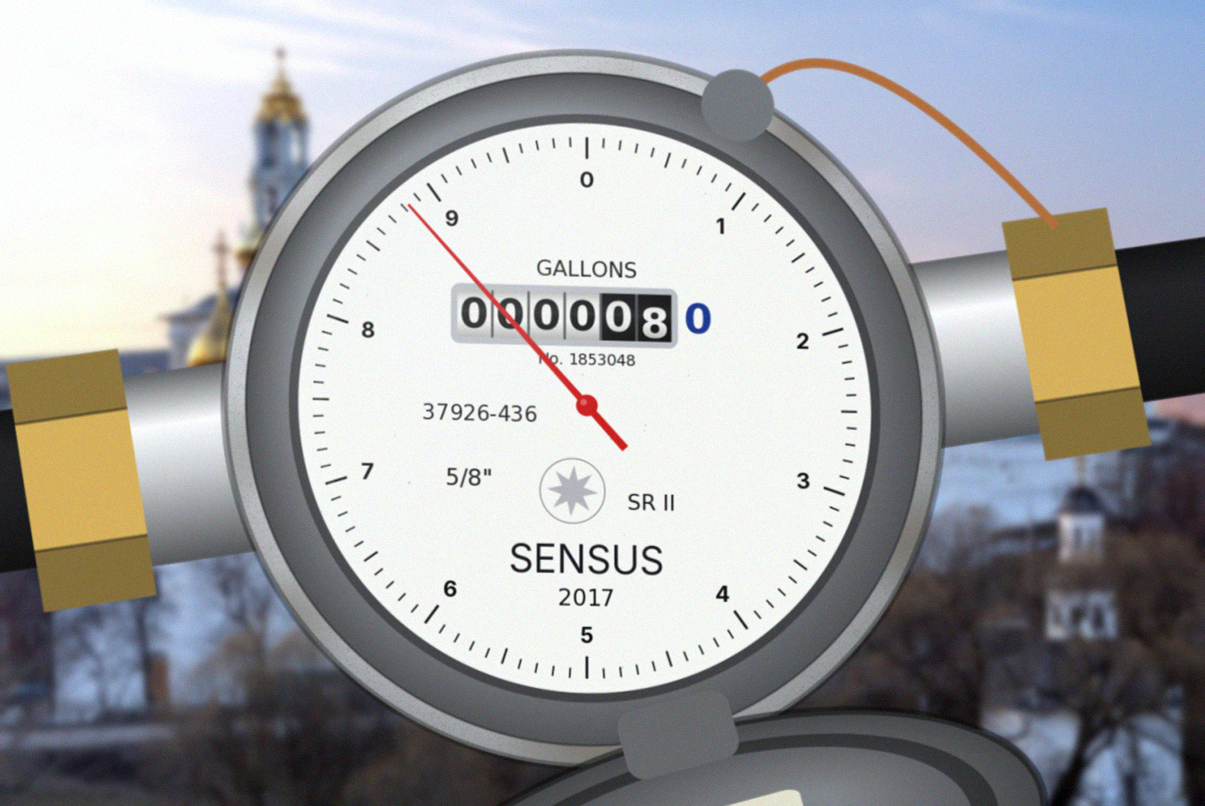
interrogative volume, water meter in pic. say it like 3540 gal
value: 78.8 gal
